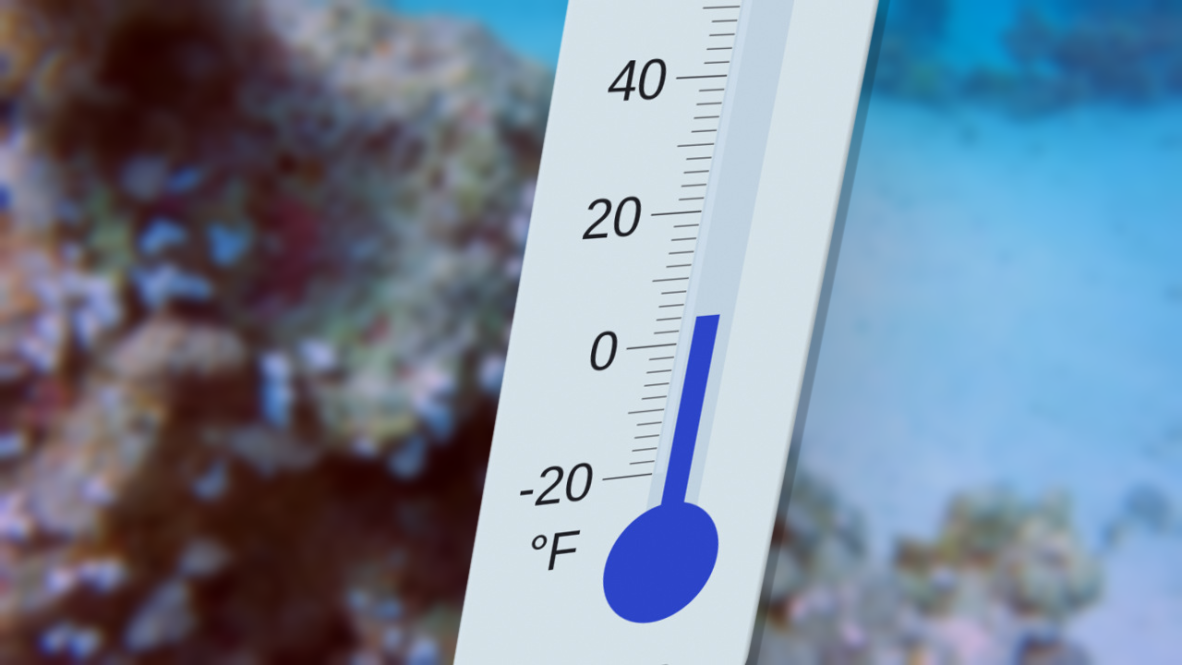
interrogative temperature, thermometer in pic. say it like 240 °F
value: 4 °F
